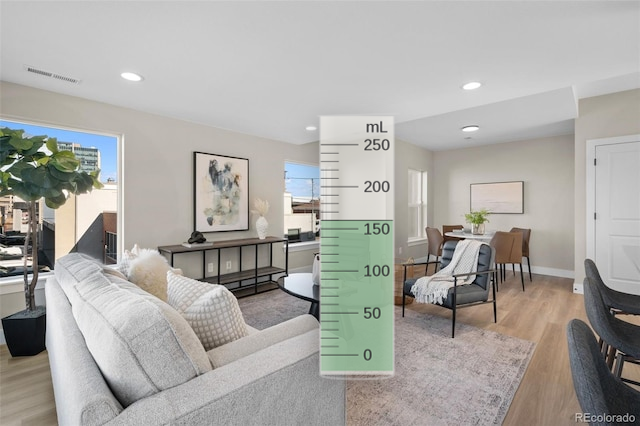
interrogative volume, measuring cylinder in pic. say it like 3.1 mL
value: 160 mL
